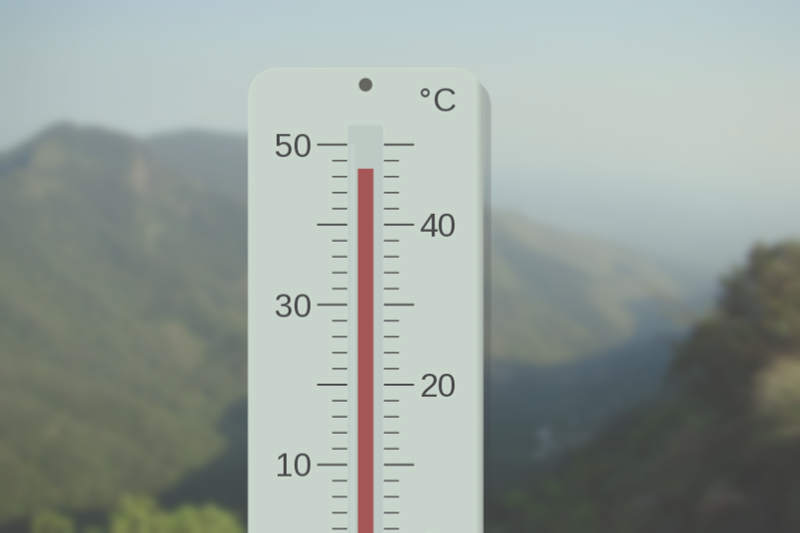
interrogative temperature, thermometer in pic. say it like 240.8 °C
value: 47 °C
